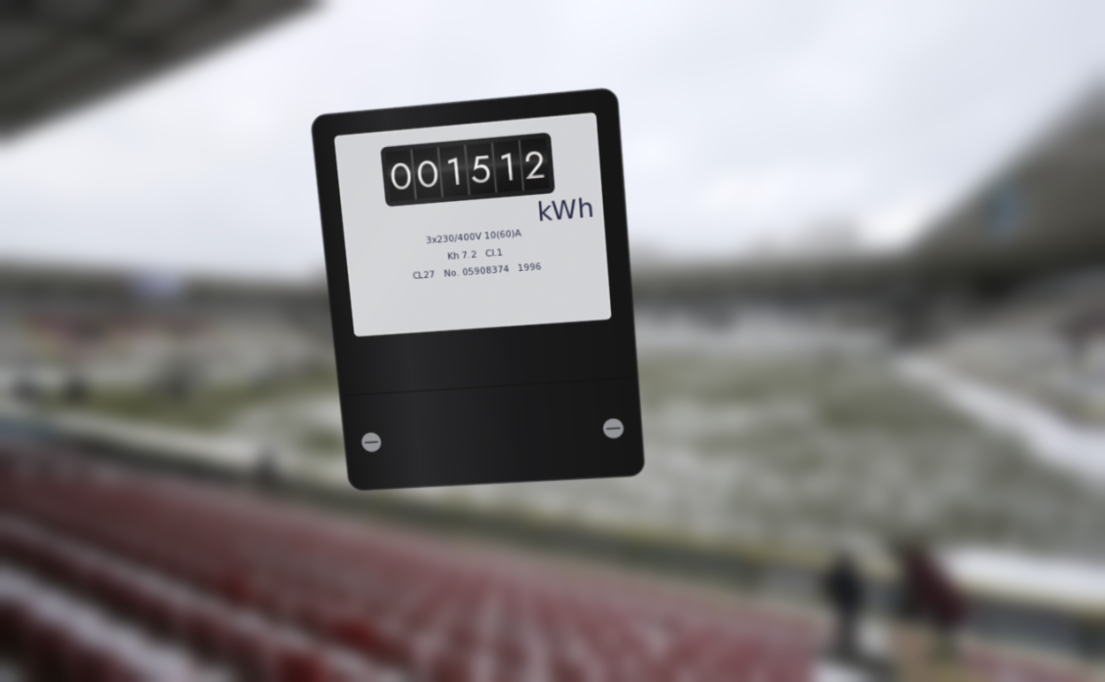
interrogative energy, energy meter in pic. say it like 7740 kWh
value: 1512 kWh
